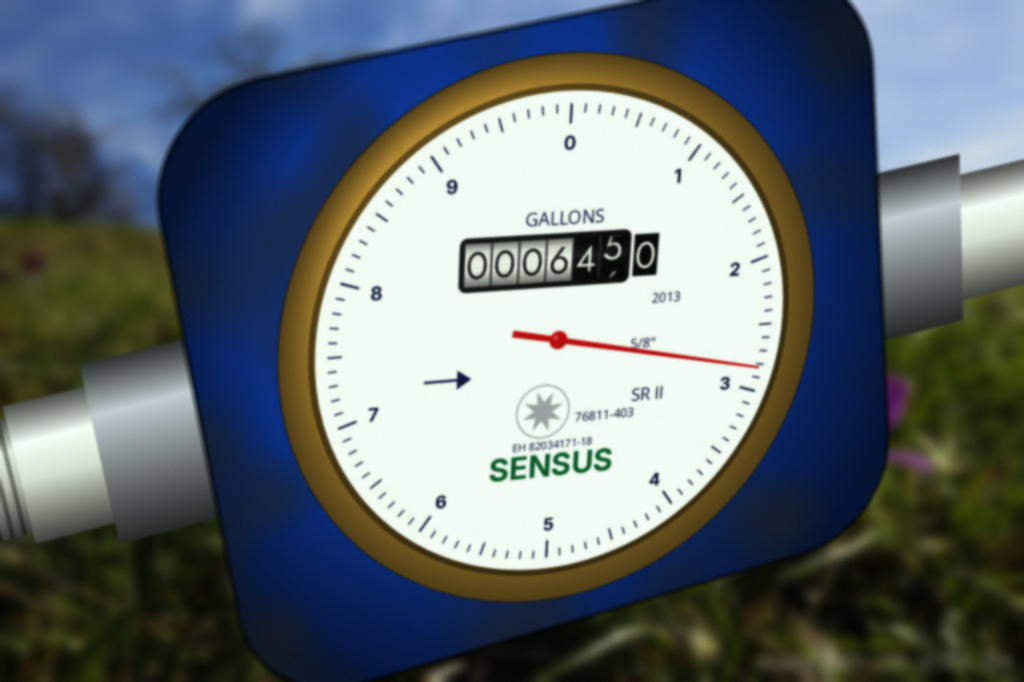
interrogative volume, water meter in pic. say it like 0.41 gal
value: 6452.8 gal
